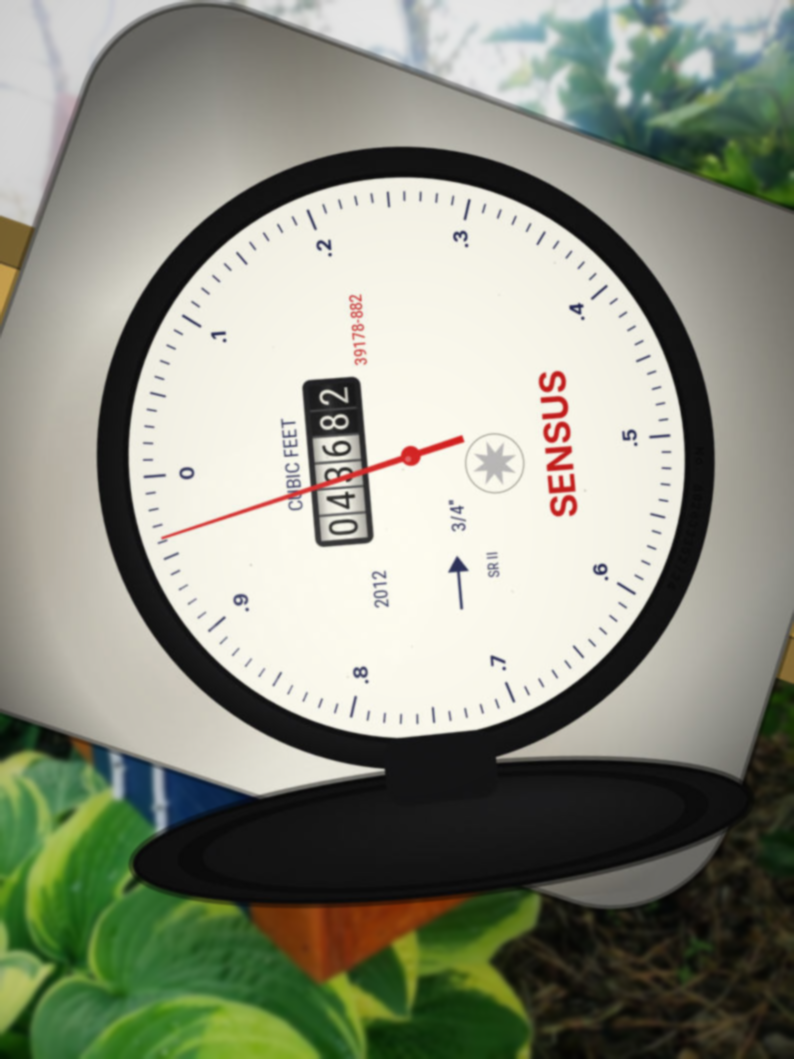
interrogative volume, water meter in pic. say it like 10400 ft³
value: 43681.96 ft³
